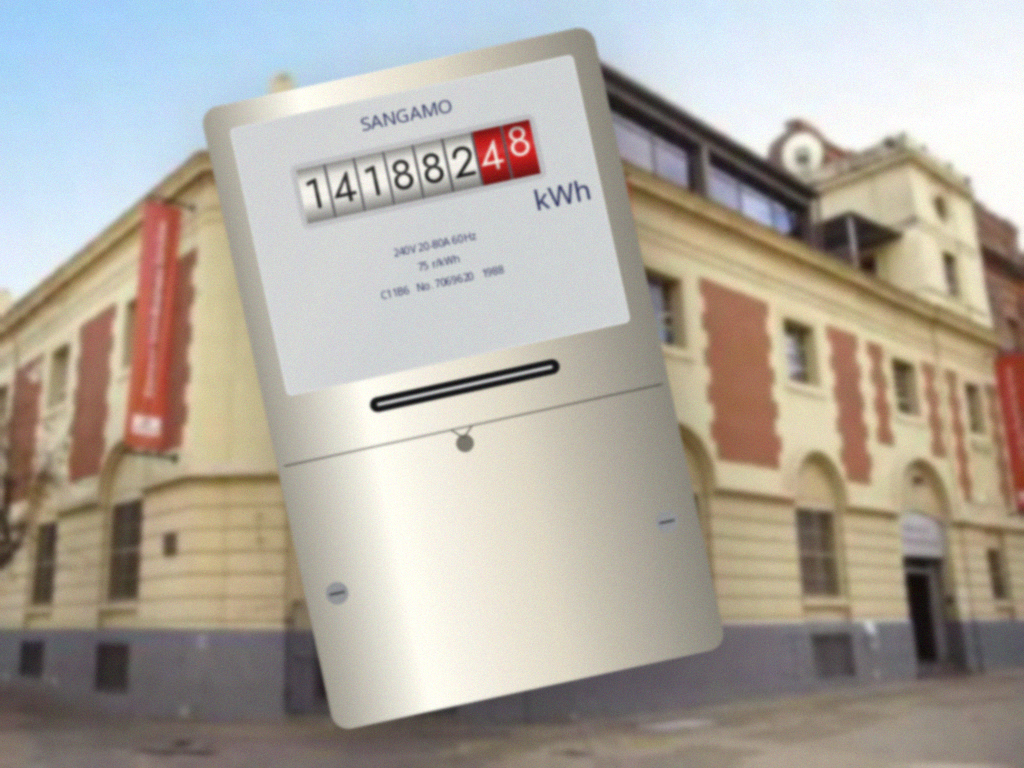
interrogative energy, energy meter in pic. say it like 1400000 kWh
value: 141882.48 kWh
